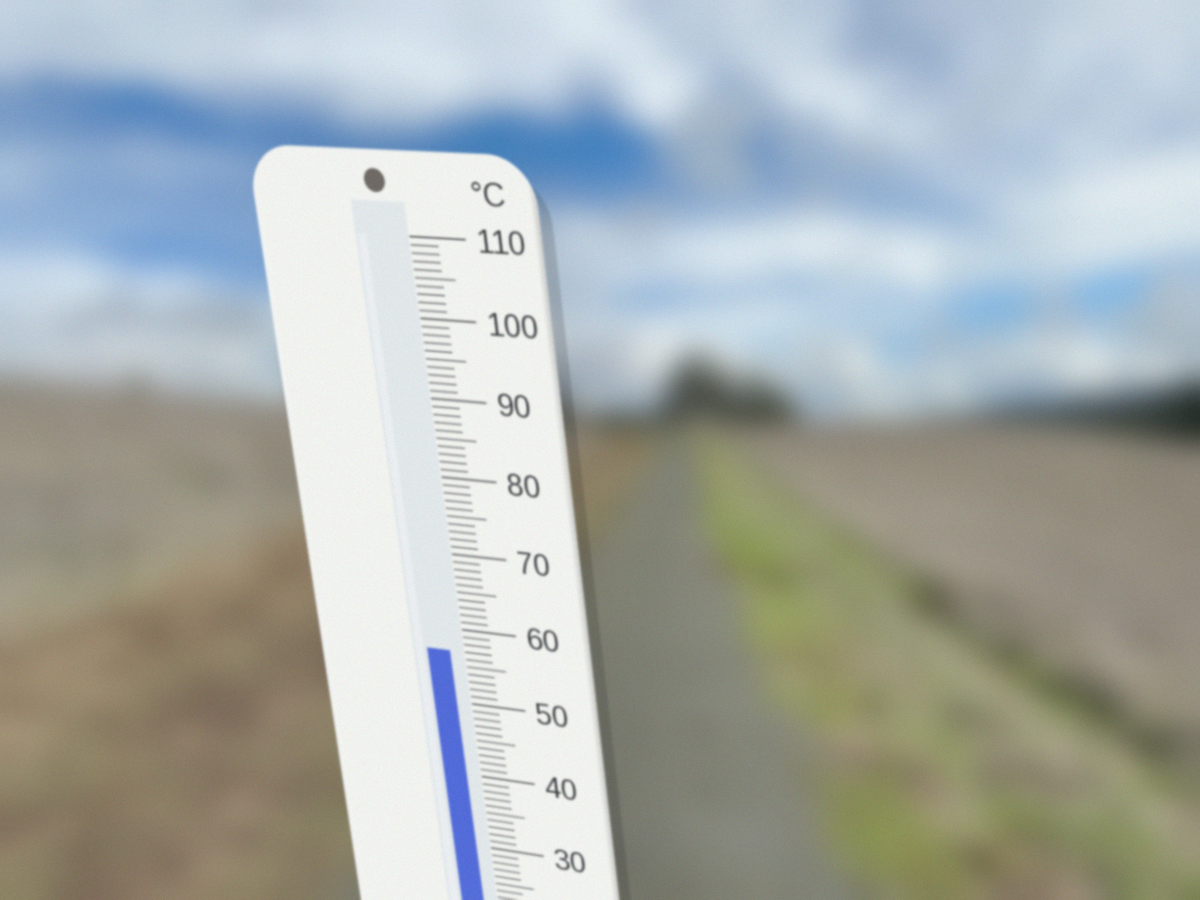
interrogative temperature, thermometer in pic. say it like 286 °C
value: 57 °C
